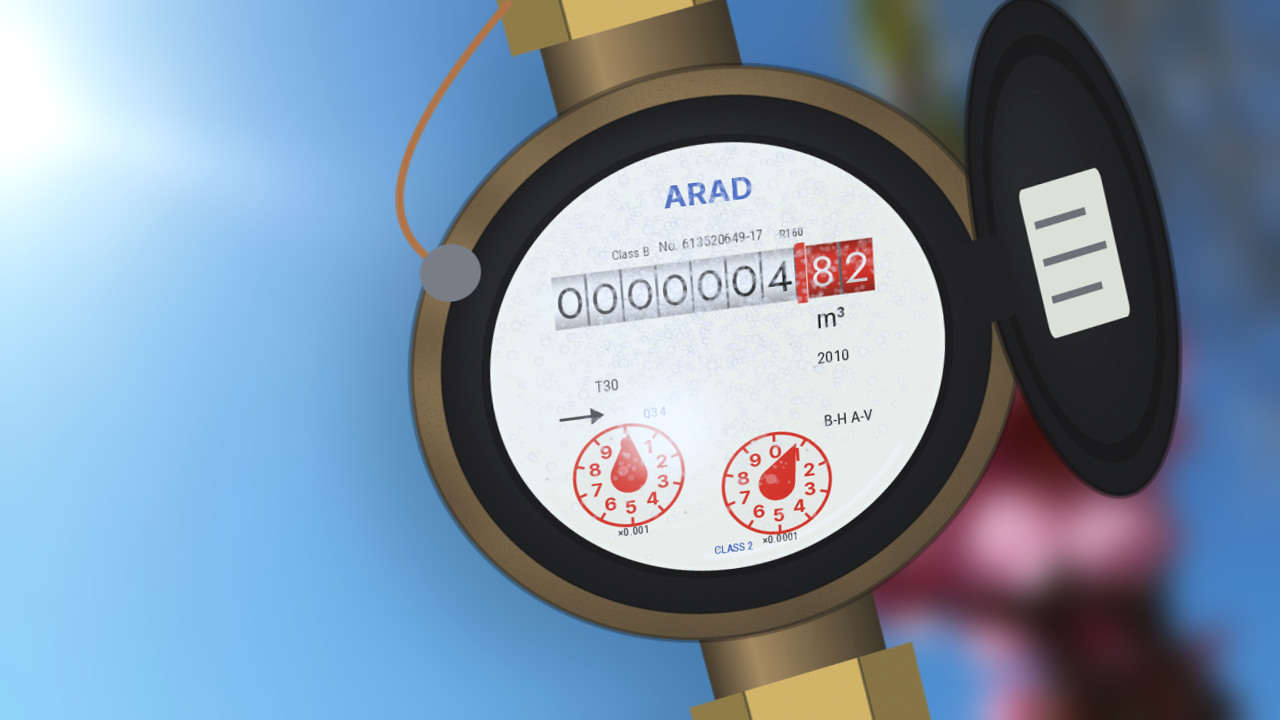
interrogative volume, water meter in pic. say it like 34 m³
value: 4.8200 m³
